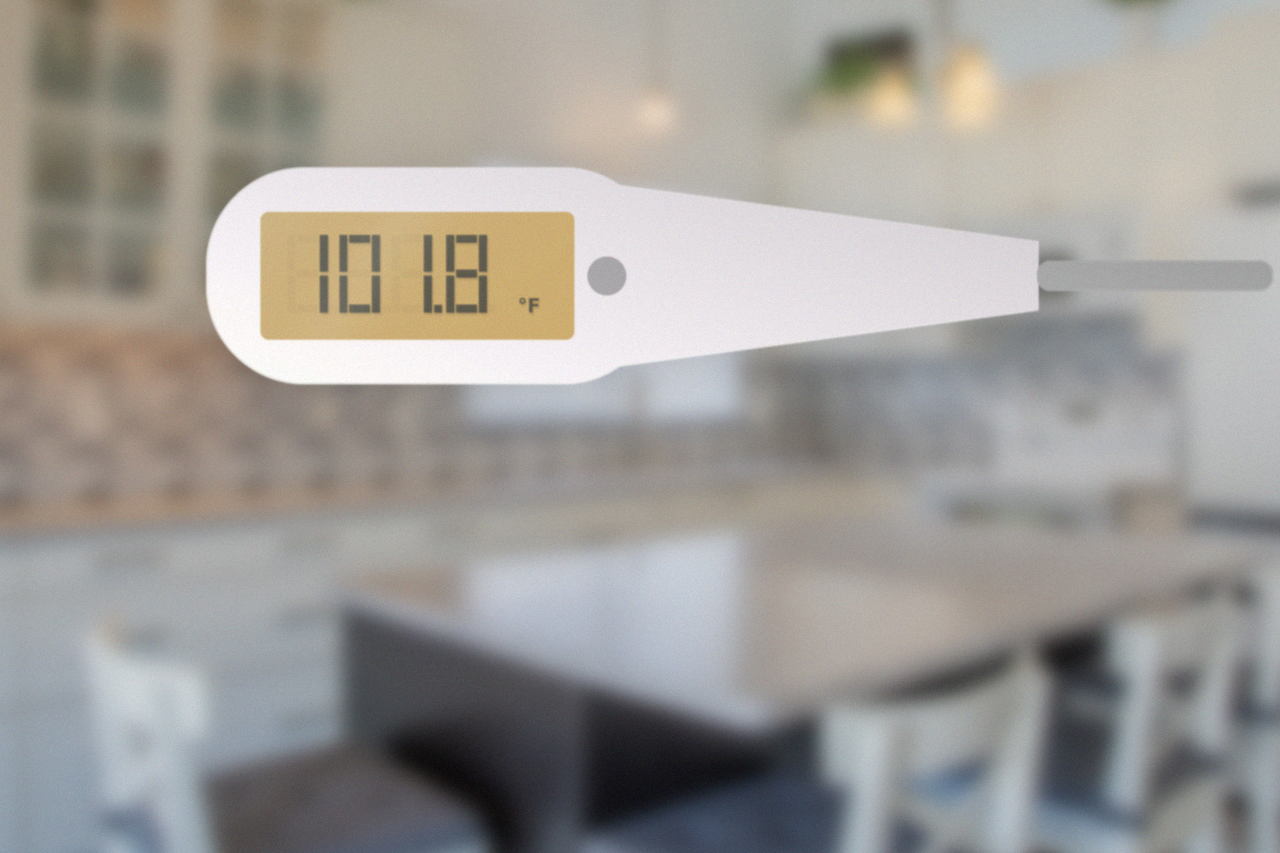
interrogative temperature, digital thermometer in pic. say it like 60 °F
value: 101.8 °F
